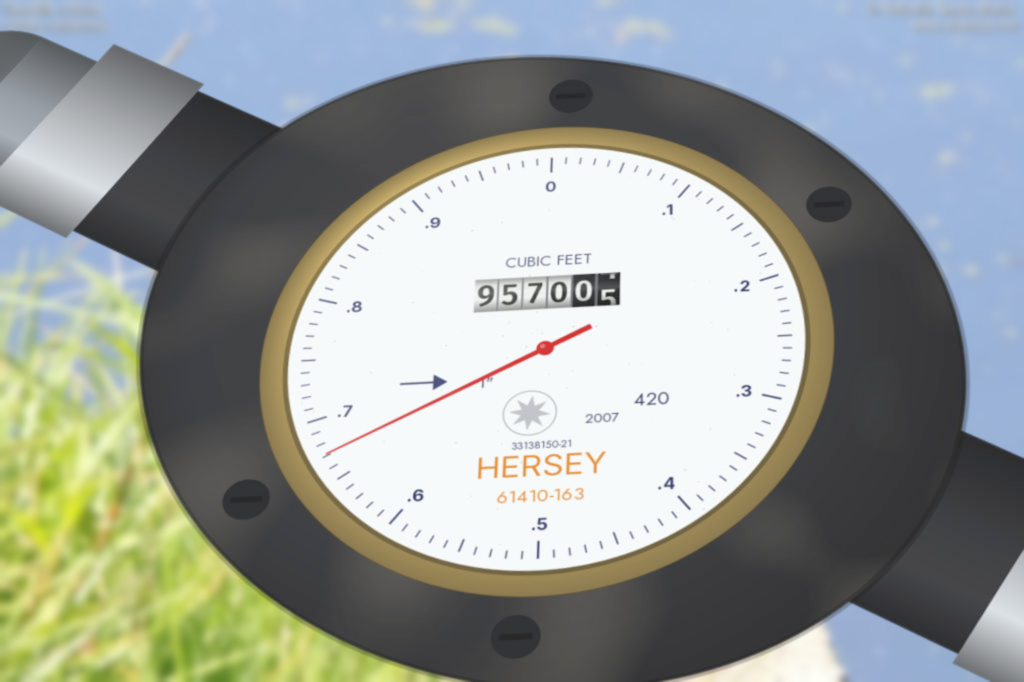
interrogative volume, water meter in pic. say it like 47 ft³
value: 957004.67 ft³
